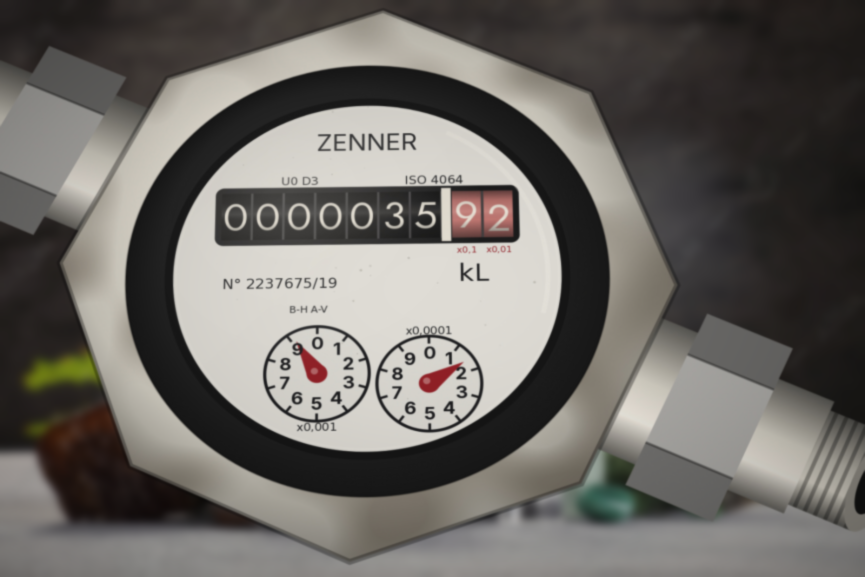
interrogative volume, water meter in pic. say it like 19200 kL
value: 35.9191 kL
